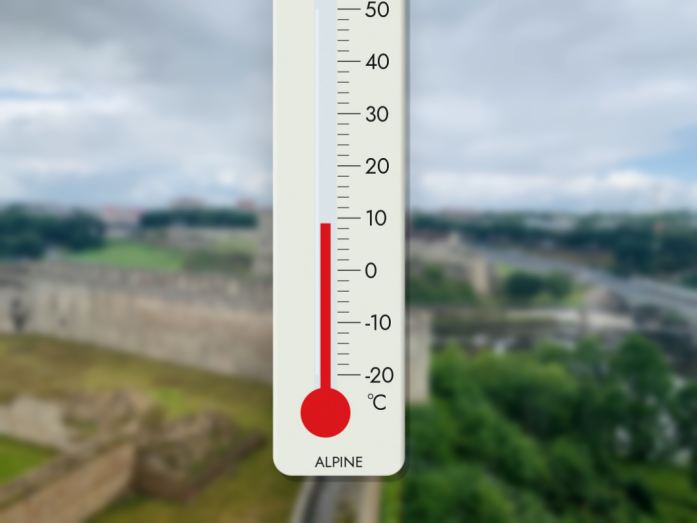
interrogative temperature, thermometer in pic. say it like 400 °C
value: 9 °C
